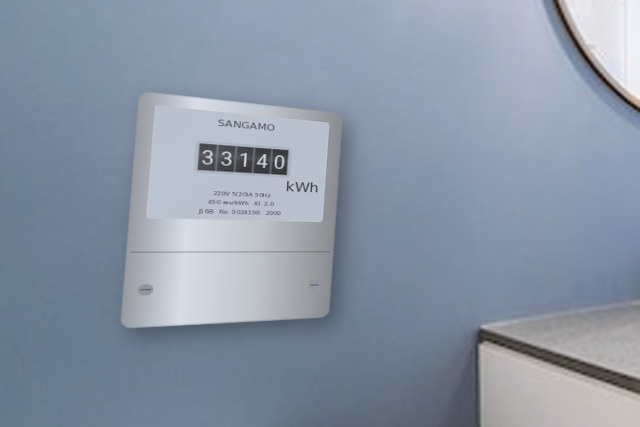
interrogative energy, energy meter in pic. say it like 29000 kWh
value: 33140 kWh
